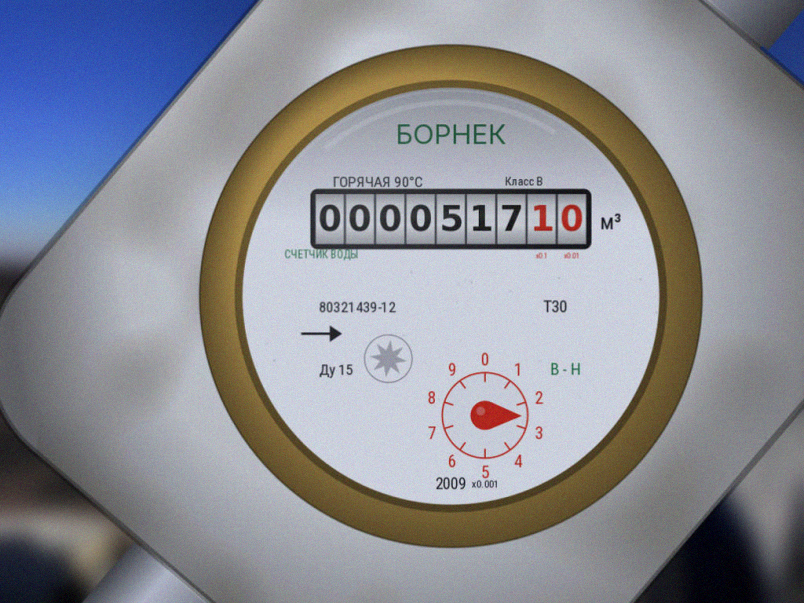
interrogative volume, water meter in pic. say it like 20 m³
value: 517.102 m³
